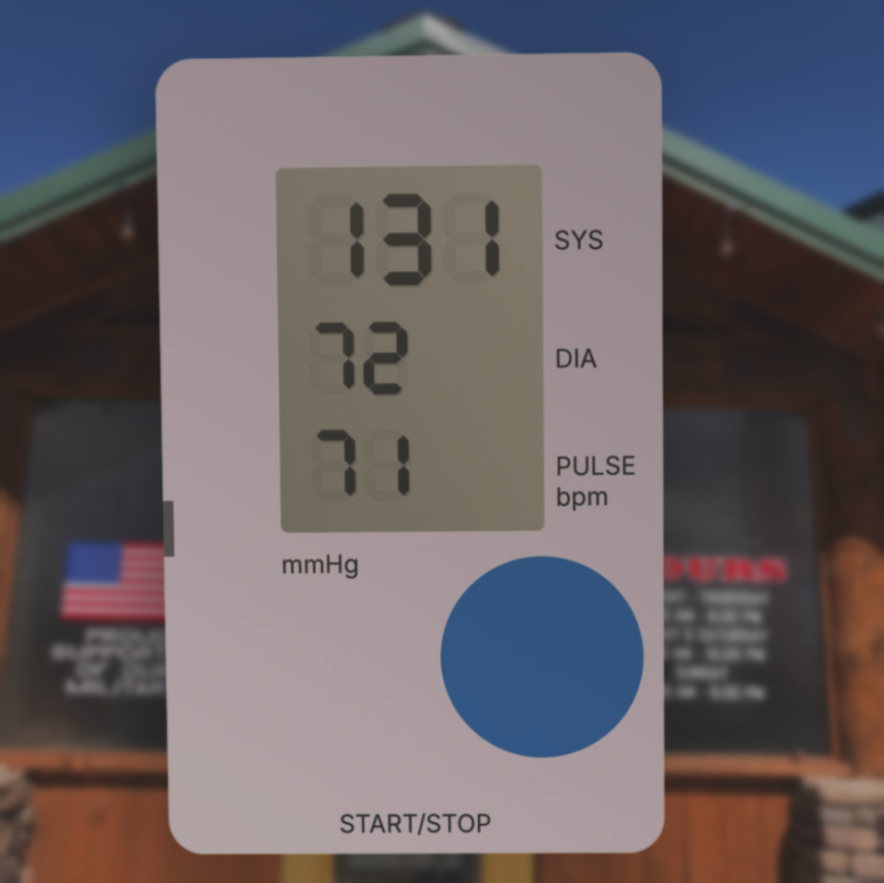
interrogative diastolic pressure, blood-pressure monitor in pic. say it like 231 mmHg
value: 72 mmHg
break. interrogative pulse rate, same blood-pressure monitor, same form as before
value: 71 bpm
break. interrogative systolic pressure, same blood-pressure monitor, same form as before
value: 131 mmHg
